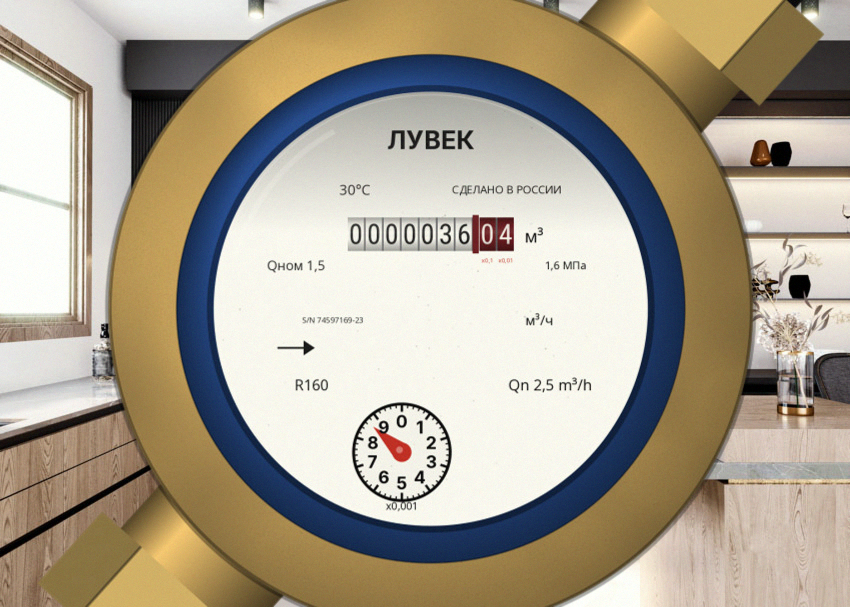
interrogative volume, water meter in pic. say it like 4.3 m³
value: 36.048 m³
